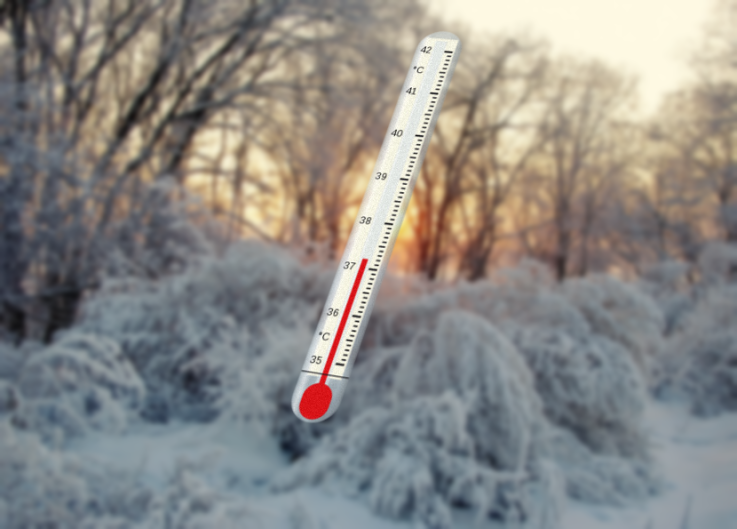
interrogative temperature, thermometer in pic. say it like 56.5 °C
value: 37.2 °C
